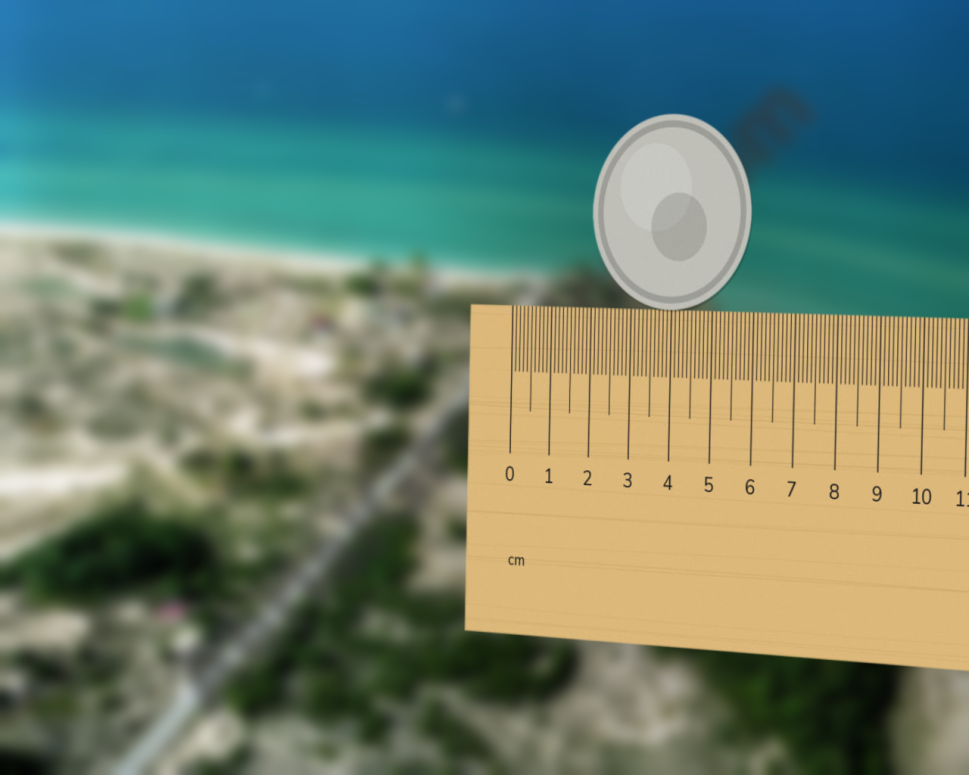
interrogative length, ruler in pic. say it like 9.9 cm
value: 3.9 cm
